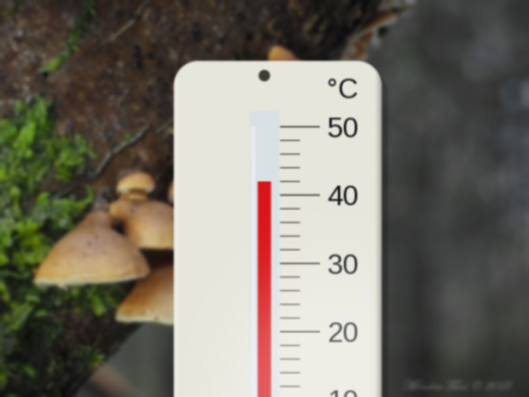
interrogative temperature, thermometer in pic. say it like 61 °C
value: 42 °C
